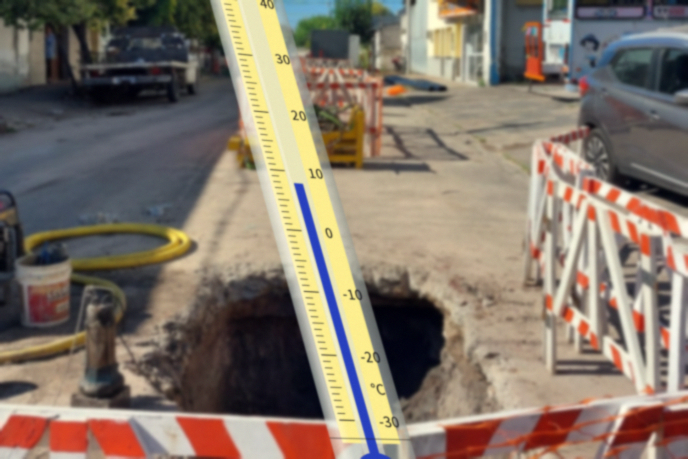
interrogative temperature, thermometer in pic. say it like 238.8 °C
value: 8 °C
